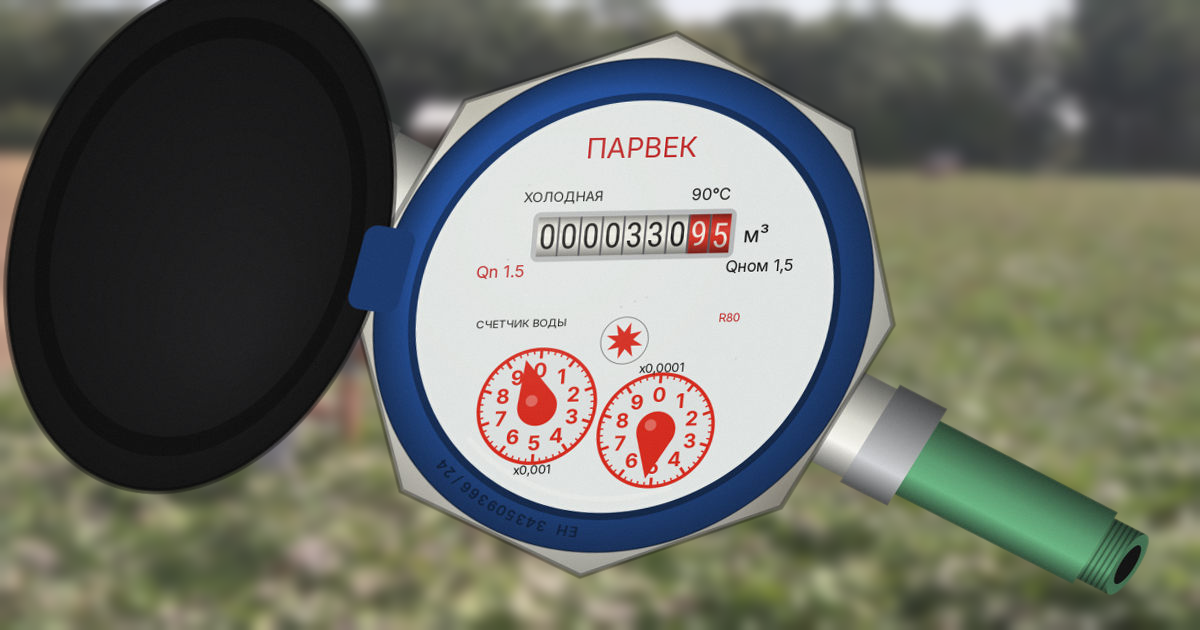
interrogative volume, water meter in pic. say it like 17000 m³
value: 330.9495 m³
